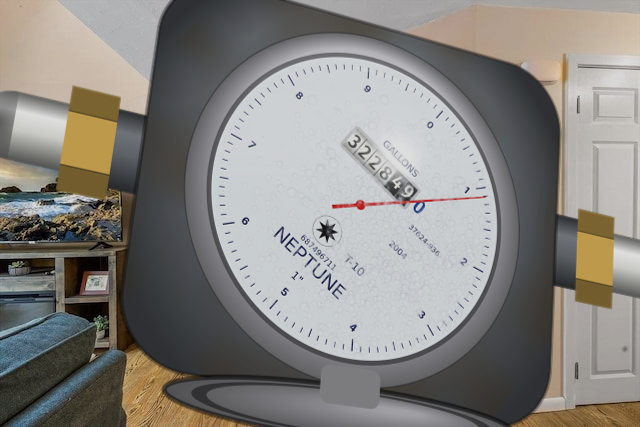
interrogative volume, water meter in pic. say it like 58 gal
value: 3228491.1 gal
